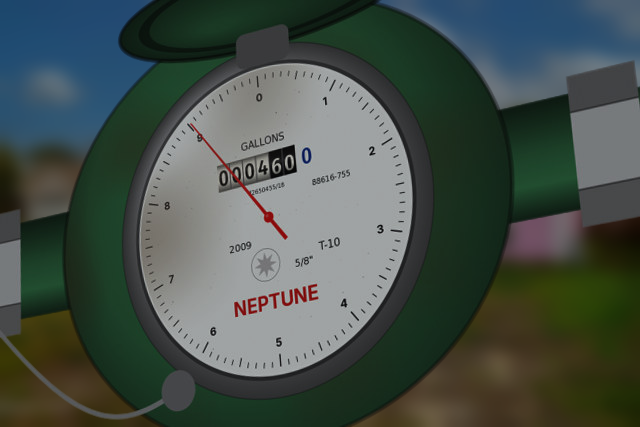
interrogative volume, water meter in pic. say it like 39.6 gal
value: 4599.0 gal
